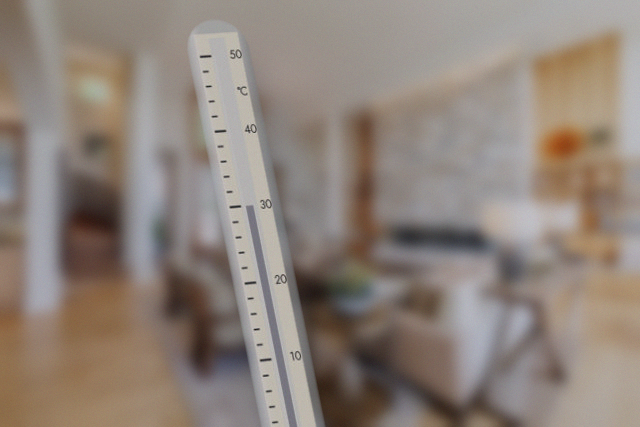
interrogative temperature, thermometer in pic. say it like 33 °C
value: 30 °C
